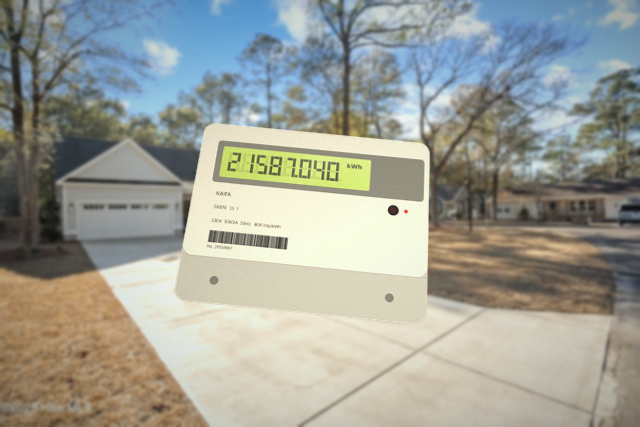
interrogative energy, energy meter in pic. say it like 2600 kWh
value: 21587.040 kWh
